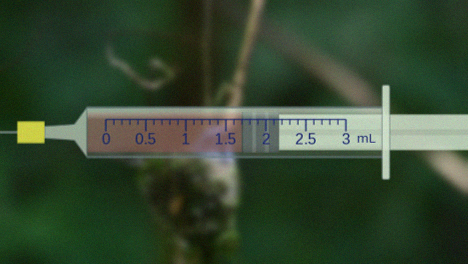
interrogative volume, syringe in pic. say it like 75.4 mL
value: 1.7 mL
